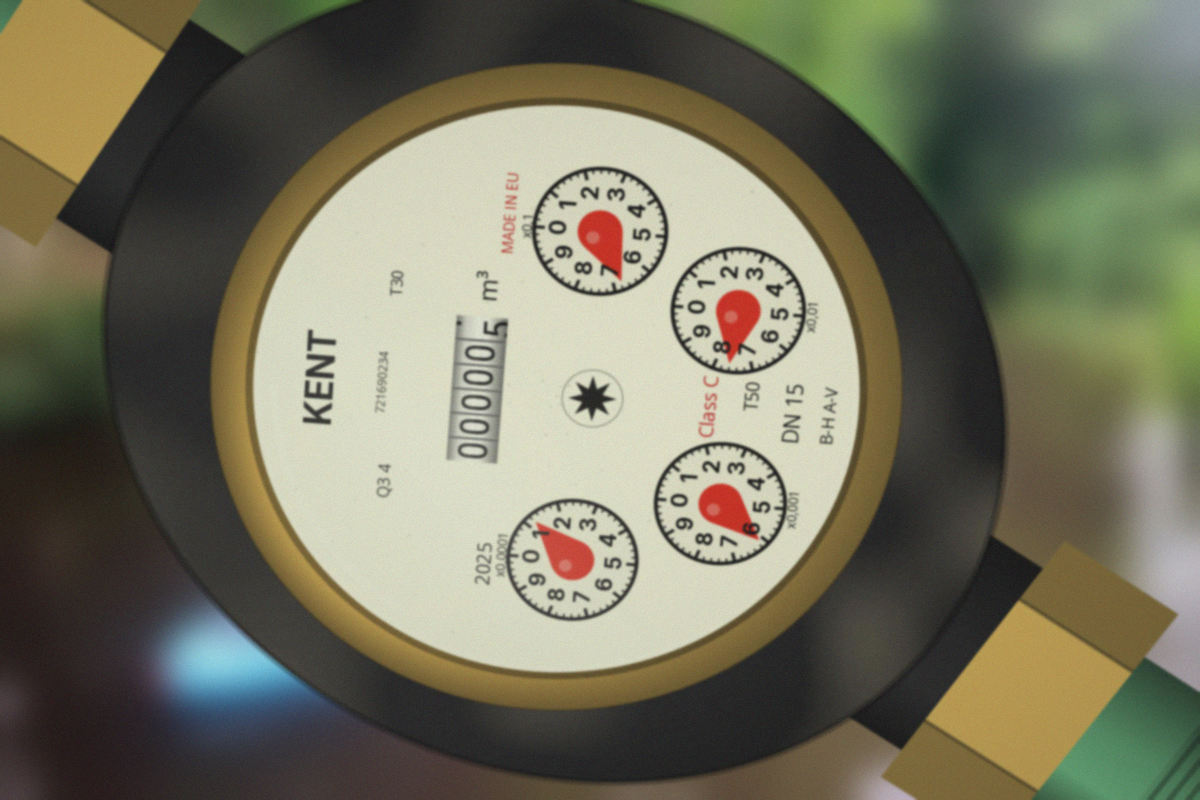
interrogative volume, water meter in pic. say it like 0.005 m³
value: 4.6761 m³
